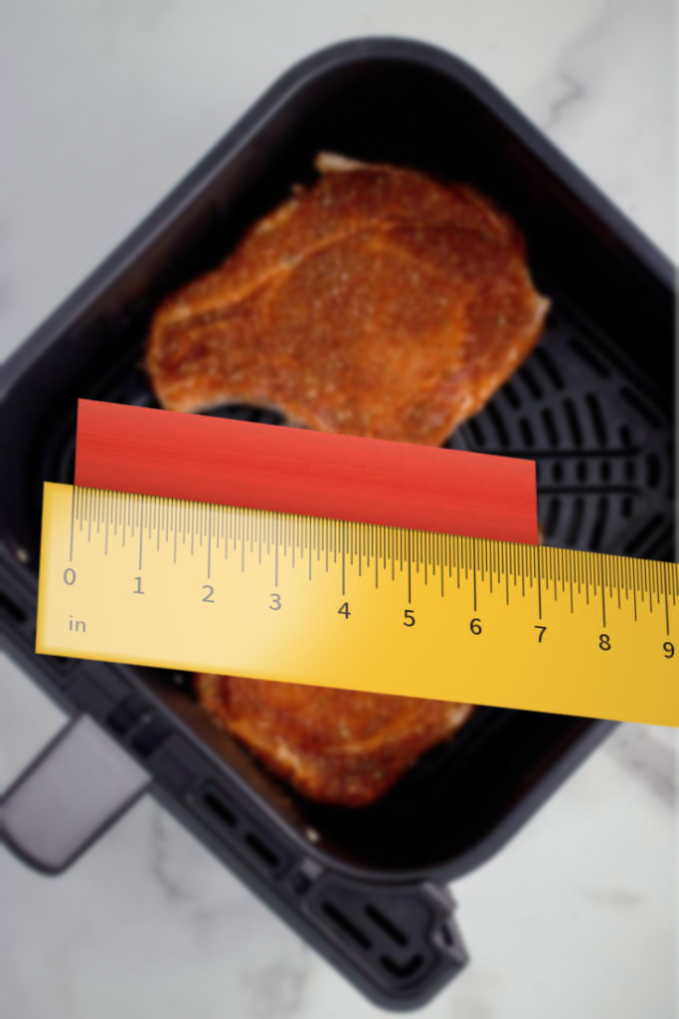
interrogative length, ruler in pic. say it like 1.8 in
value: 7 in
